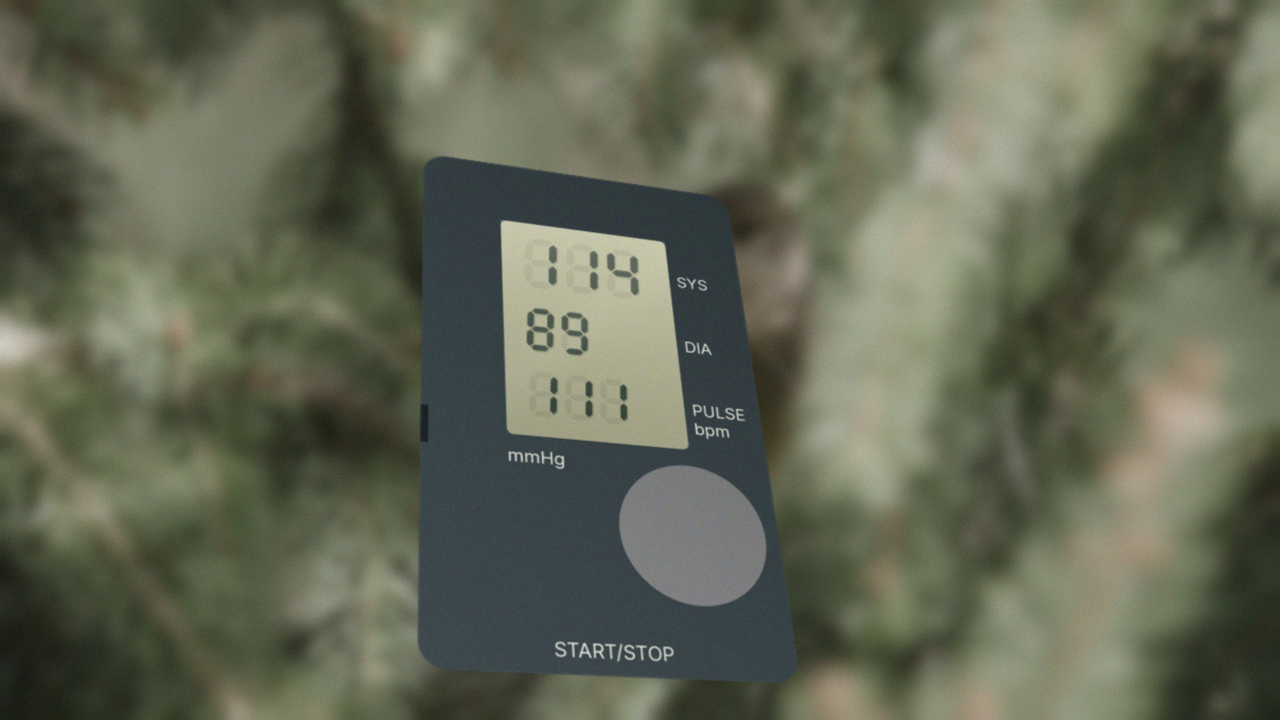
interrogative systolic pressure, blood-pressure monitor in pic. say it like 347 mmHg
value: 114 mmHg
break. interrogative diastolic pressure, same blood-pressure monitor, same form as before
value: 89 mmHg
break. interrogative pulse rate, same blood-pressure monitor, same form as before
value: 111 bpm
